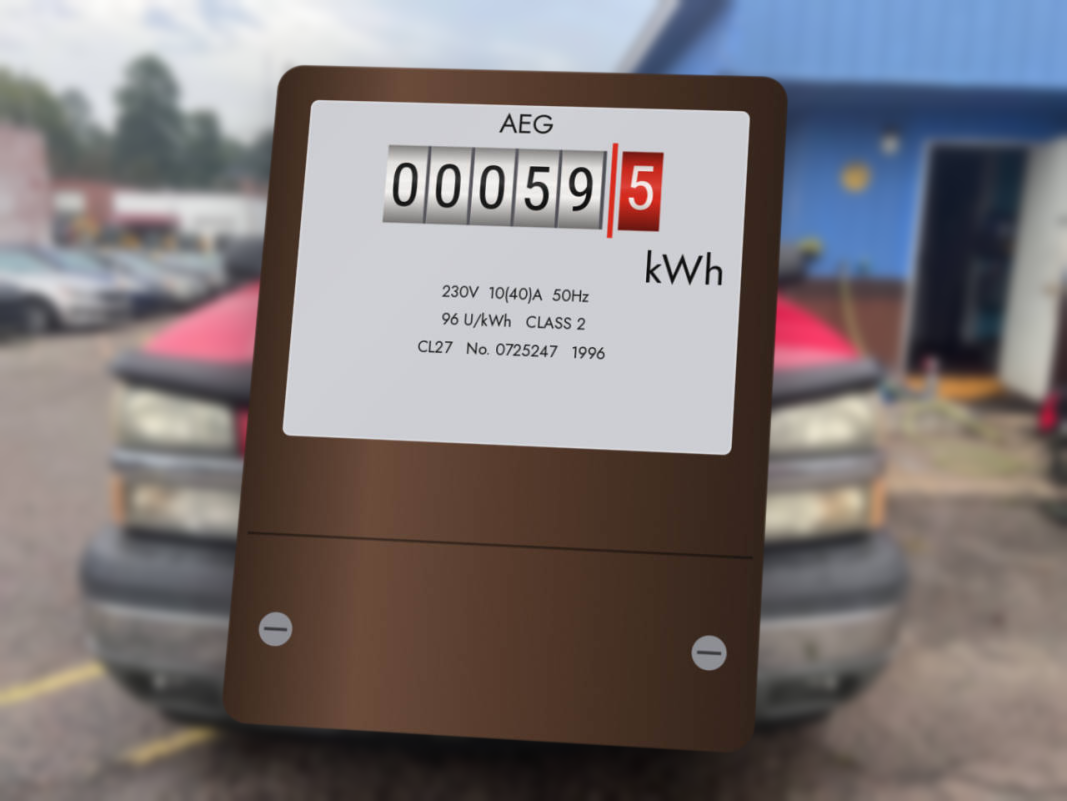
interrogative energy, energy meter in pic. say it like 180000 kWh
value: 59.5 kWh
